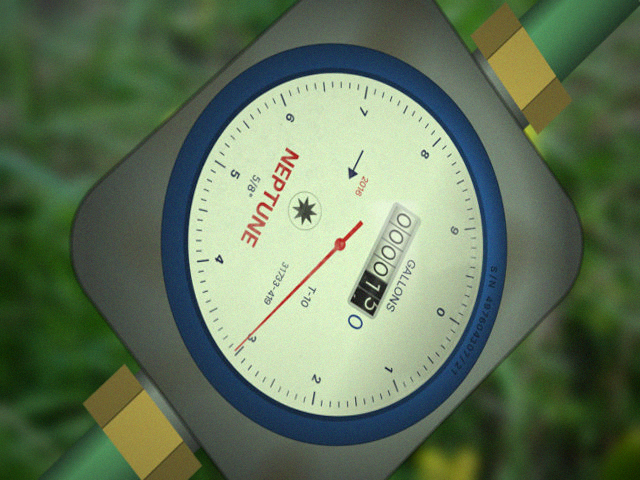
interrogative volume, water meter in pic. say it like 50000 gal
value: 153.0 gal
